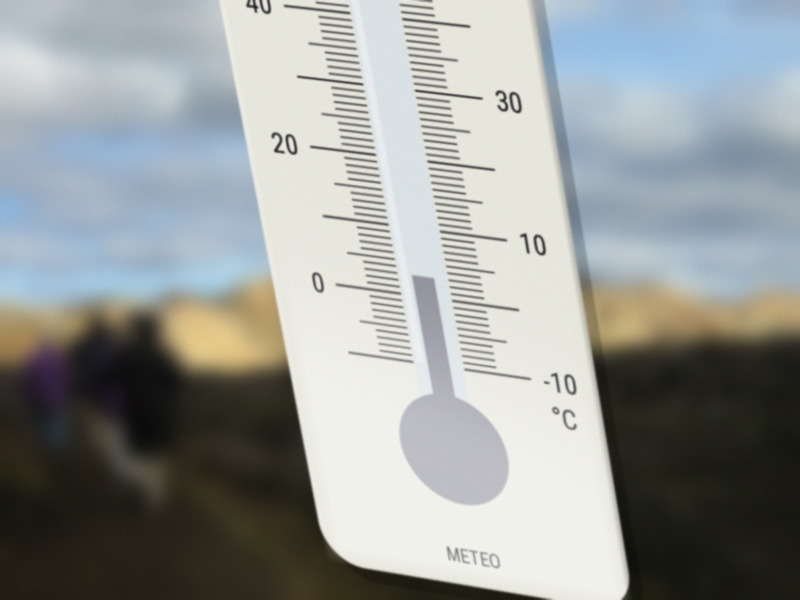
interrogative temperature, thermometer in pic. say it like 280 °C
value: 3 °C
